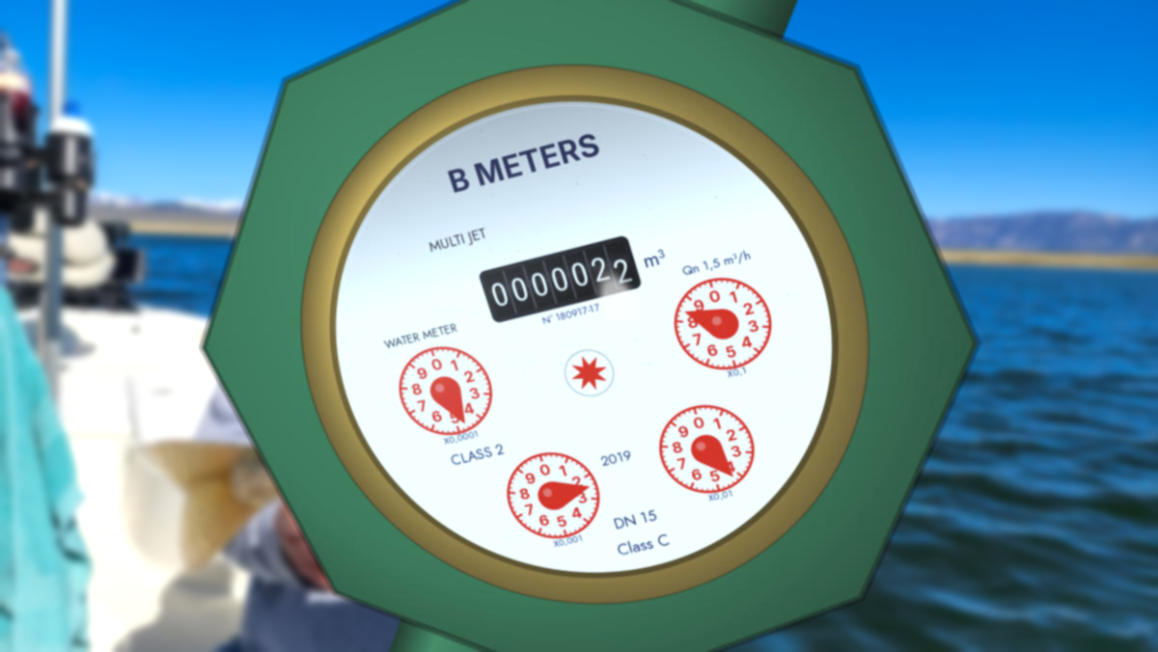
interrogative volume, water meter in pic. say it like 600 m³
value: 21.8424 m³
